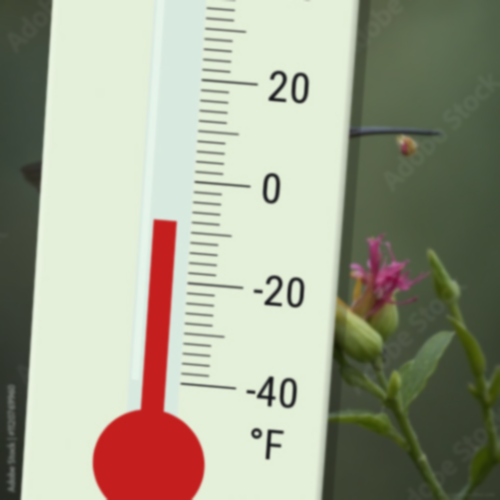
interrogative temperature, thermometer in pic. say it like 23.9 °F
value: -8 °F
